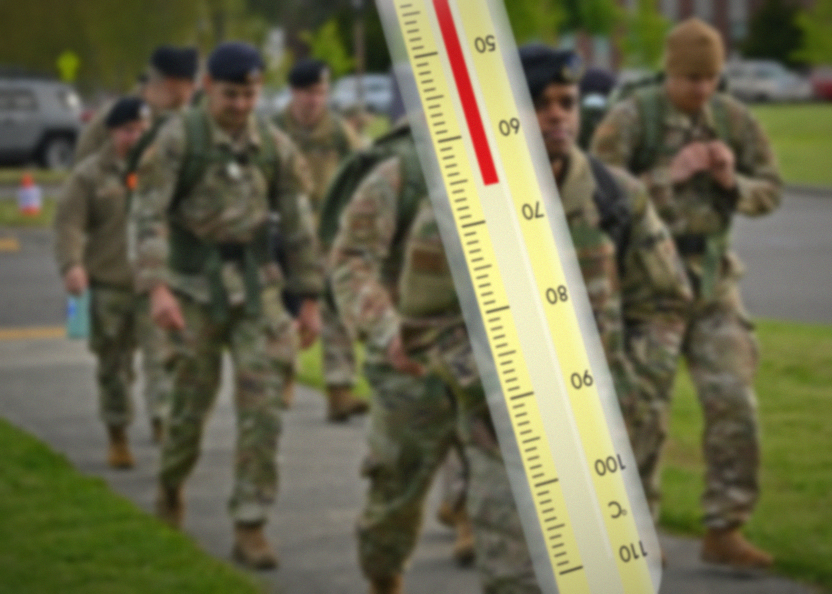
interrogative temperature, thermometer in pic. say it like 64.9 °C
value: 66 °C
